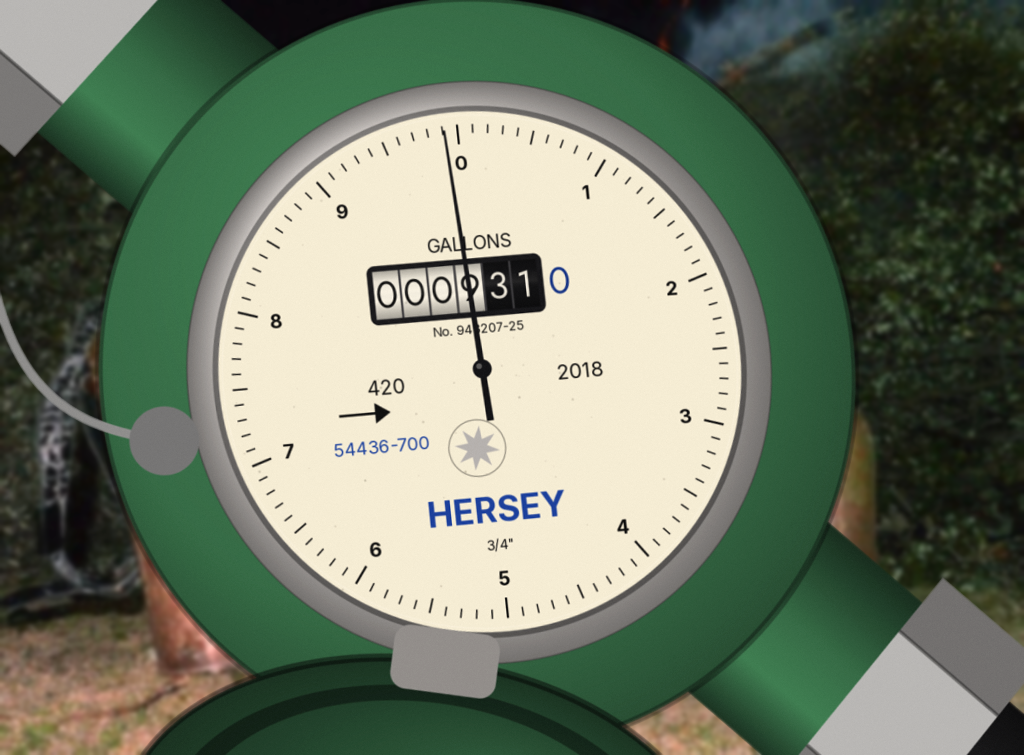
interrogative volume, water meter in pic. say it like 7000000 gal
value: 9309.9 gal
